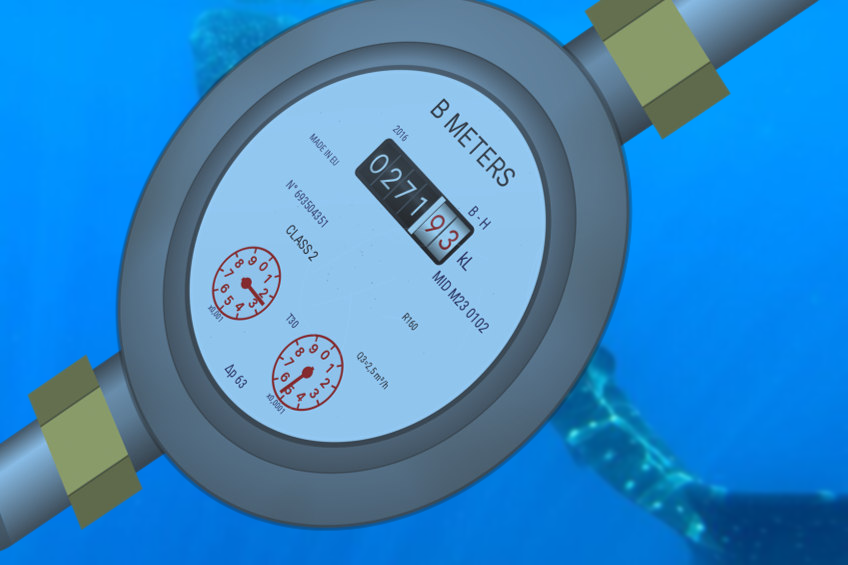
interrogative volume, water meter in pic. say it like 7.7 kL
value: 271.9325 kL
